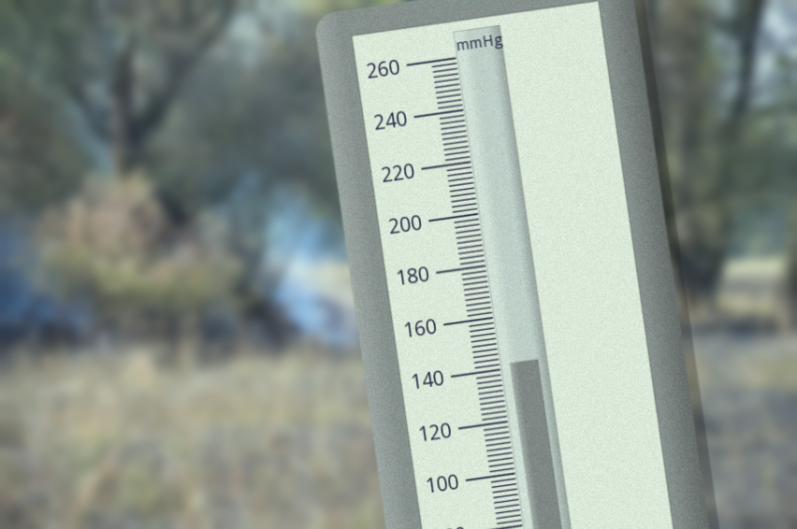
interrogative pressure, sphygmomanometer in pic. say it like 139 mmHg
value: 142 mmHg
